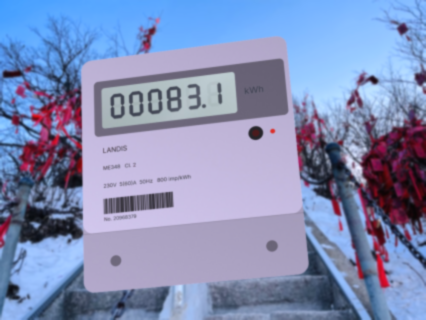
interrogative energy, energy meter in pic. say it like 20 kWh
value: 83.1 kWh
